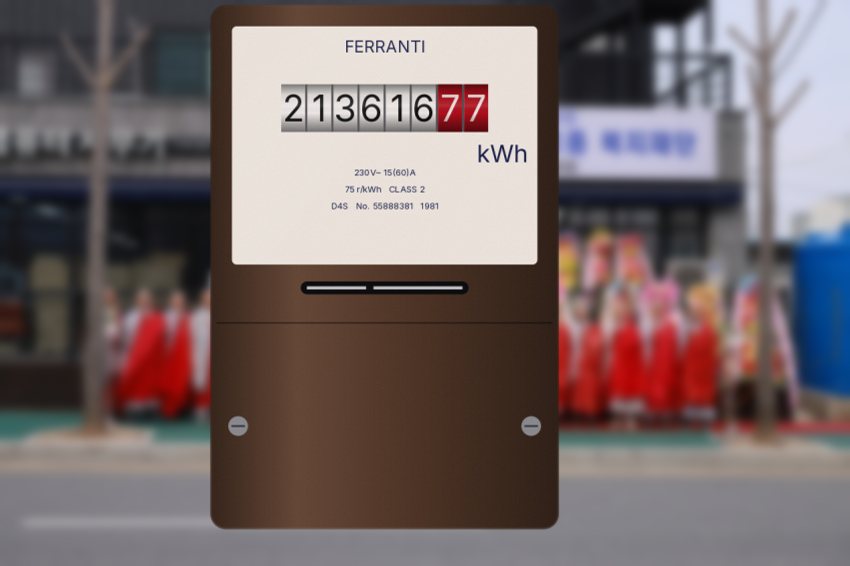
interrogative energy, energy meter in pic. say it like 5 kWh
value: 213616.77 kWh
